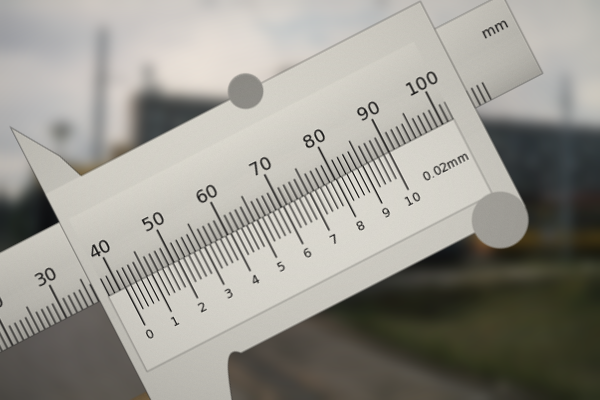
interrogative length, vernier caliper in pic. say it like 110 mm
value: 41.0 mm
